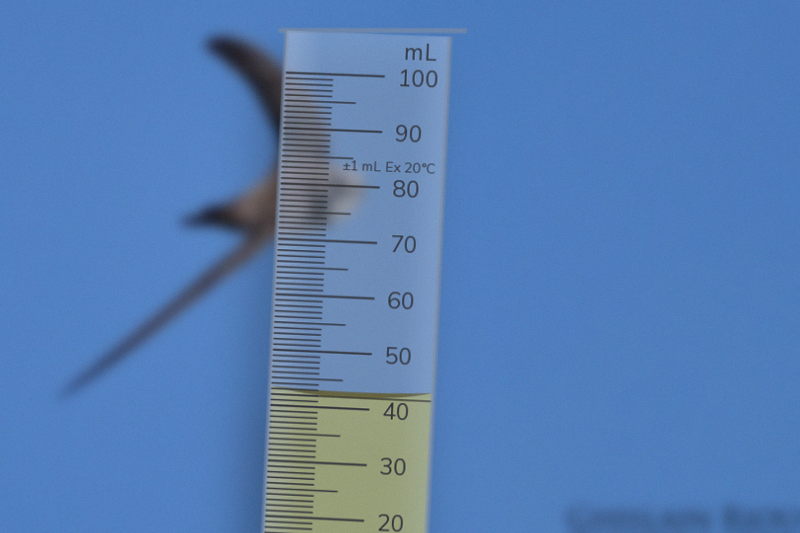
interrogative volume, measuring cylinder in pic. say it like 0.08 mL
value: 42 mL
